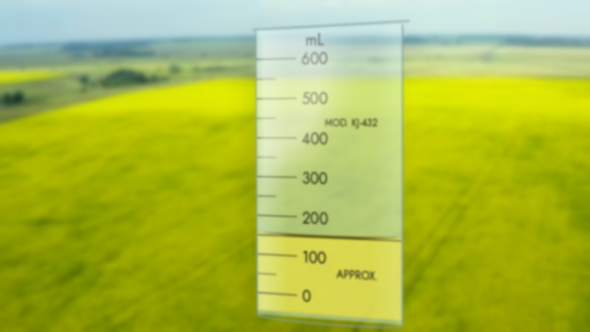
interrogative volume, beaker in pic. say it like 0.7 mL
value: 150 mL
